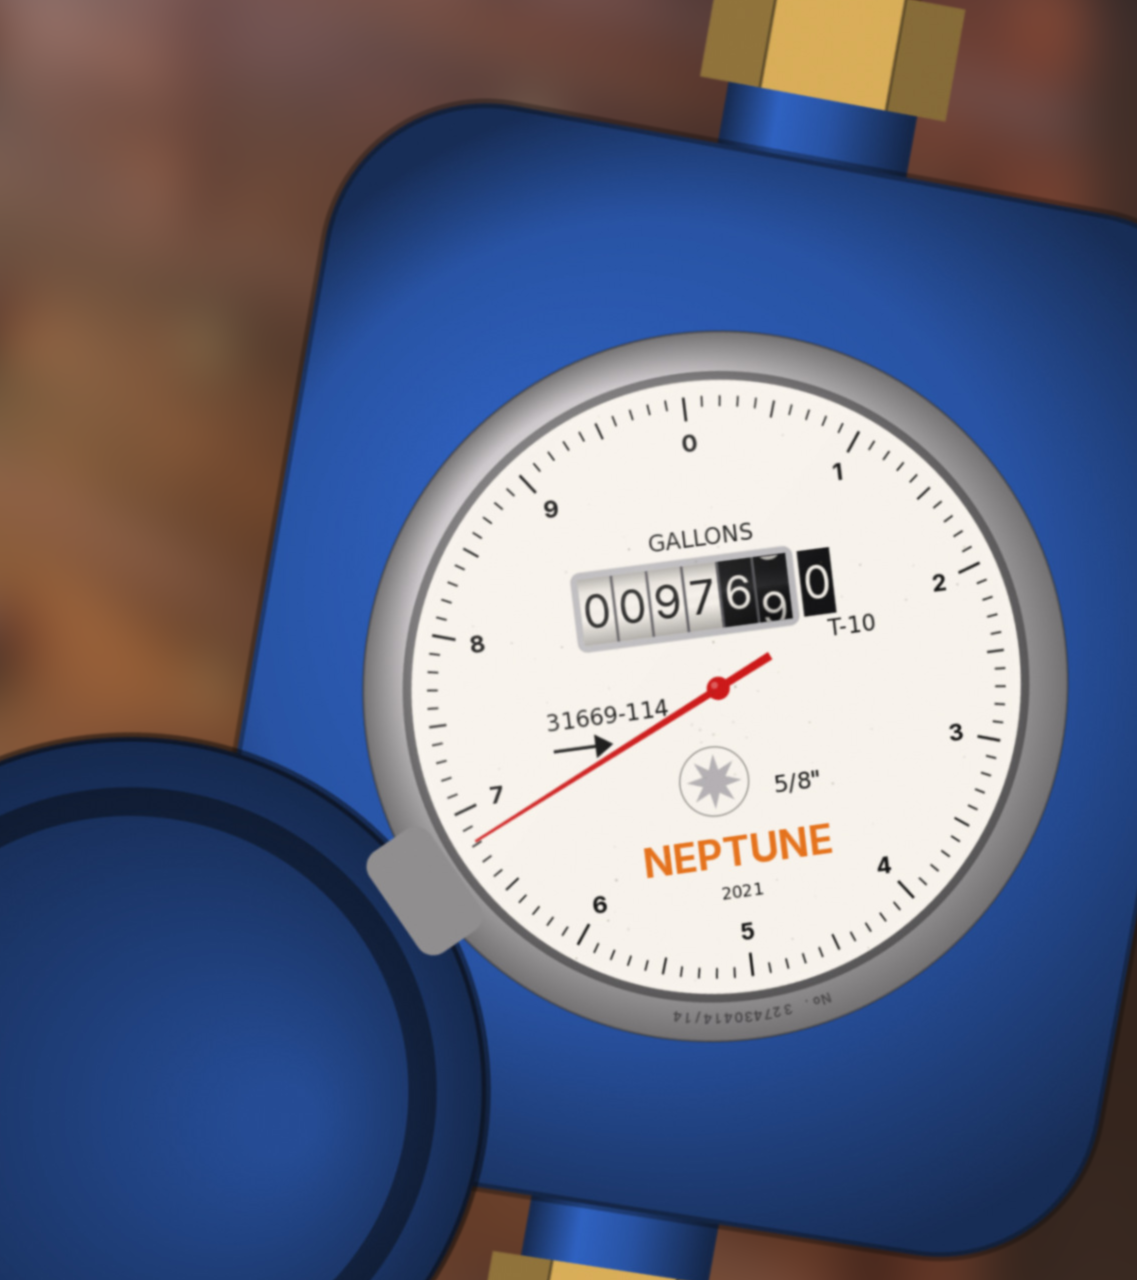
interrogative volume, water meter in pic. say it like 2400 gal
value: 97686.8 gal
